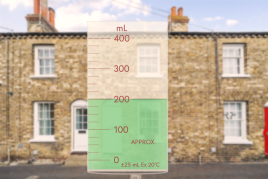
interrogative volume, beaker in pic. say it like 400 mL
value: 200 mL
